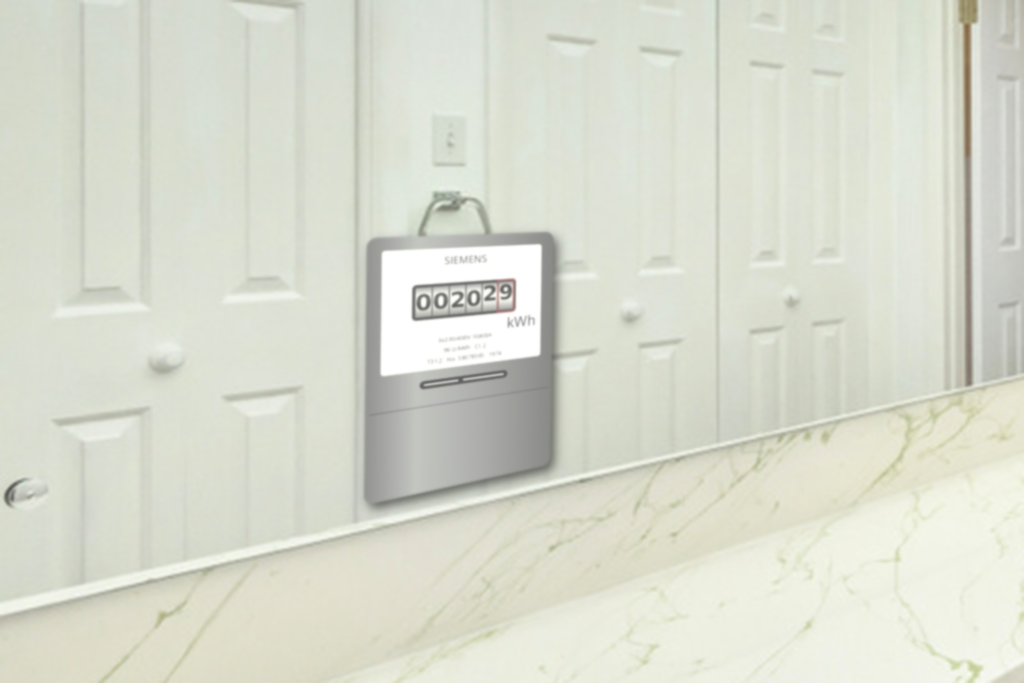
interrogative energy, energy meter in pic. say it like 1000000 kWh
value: 202.9 kWh
